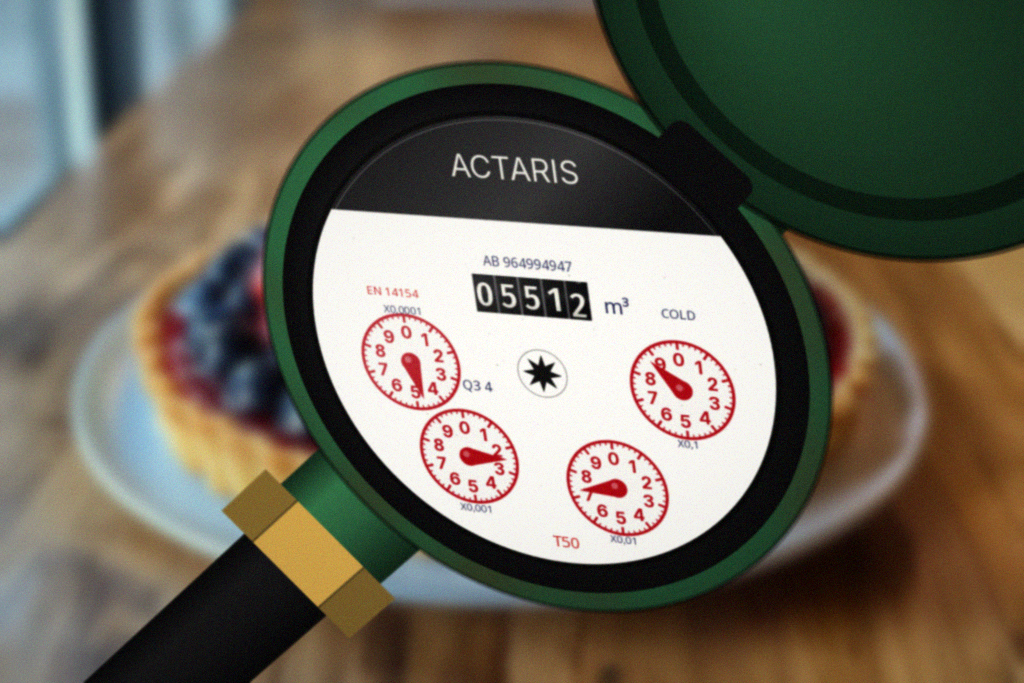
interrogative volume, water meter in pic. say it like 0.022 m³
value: 5511.8724 m³
